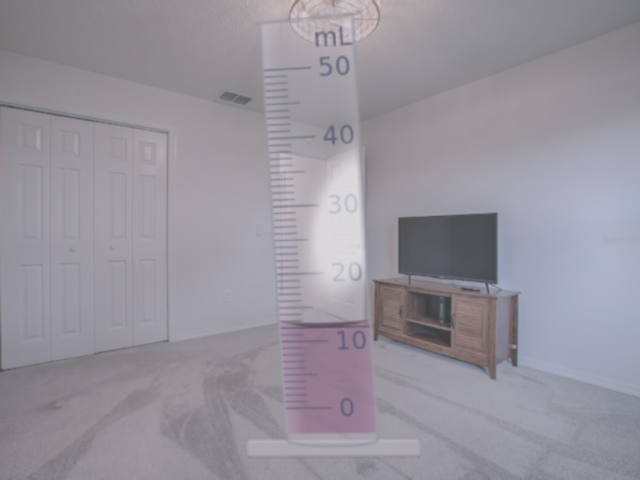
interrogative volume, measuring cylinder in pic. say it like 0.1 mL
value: 12 mL
